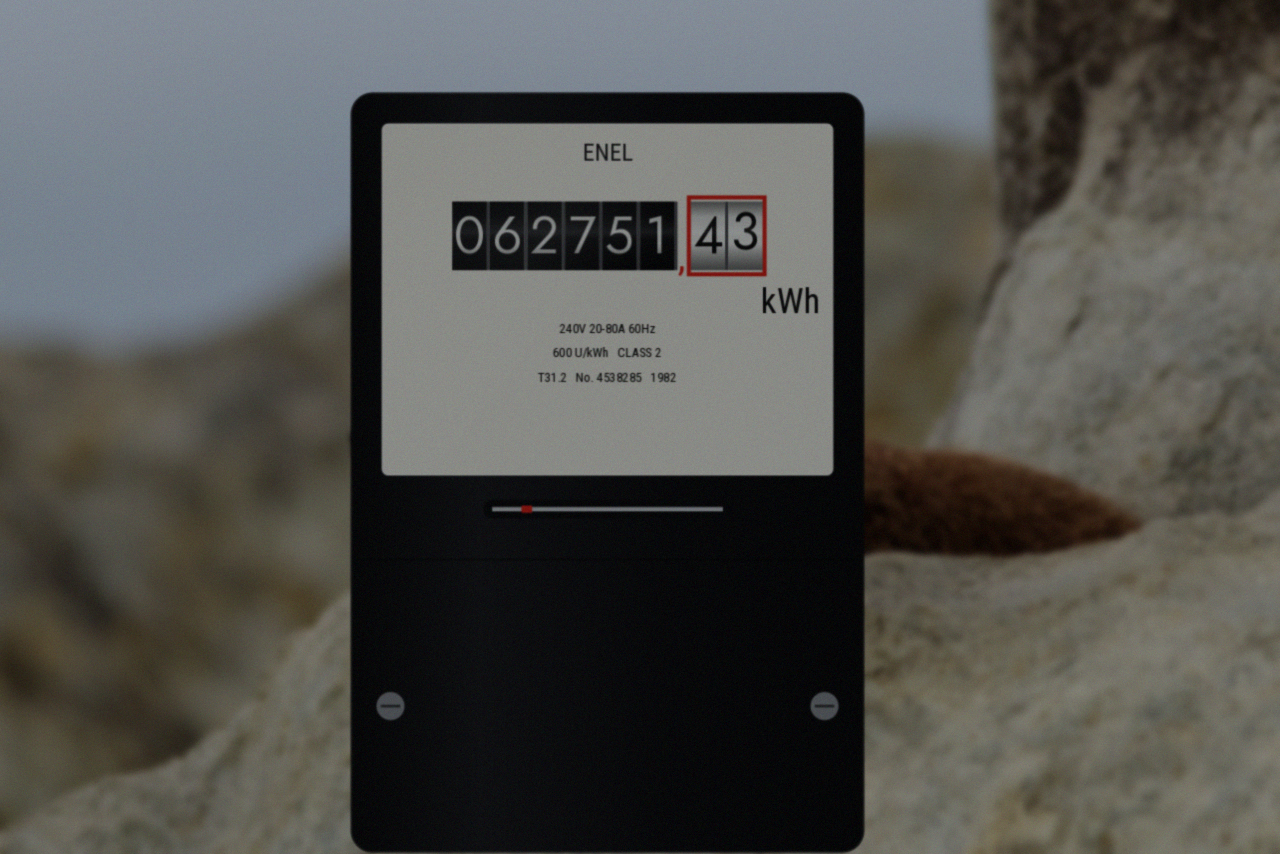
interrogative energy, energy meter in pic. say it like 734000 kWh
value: 62751.43 kWh
